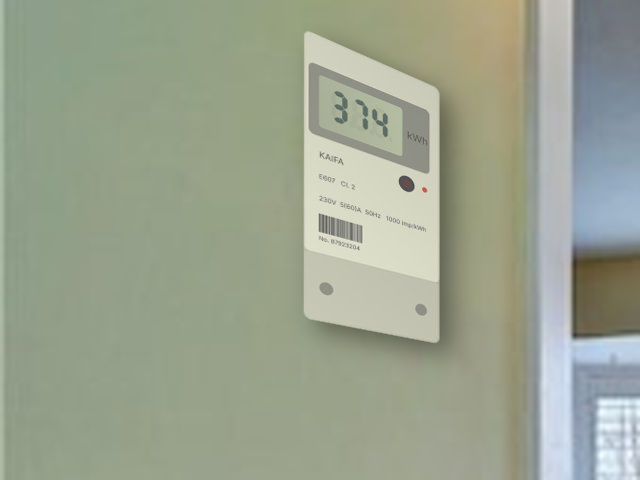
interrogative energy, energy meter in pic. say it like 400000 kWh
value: 374 kWh
